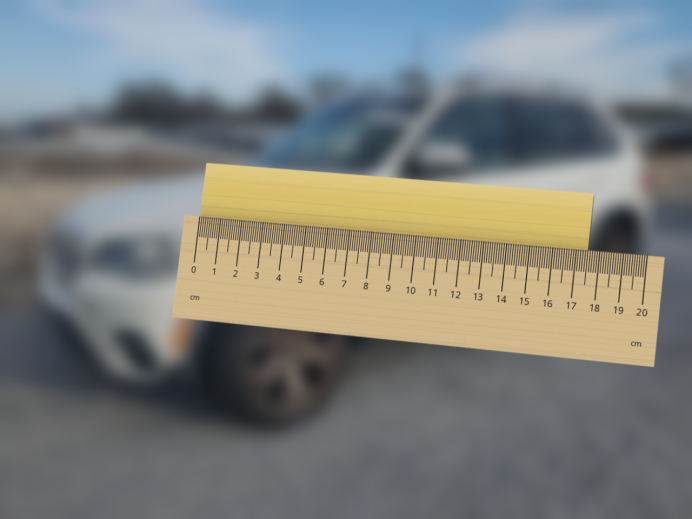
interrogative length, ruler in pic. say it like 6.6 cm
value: 17.5 cm
